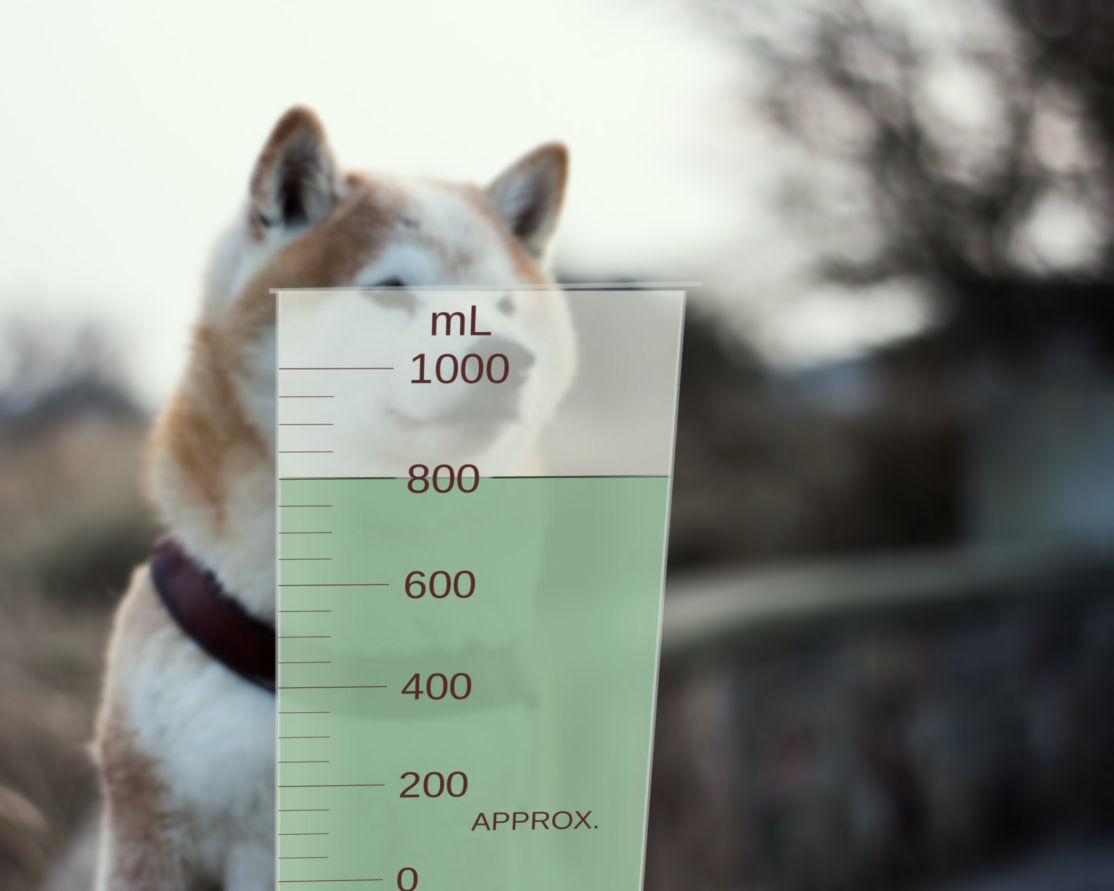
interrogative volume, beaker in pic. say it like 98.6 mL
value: 800 mL
